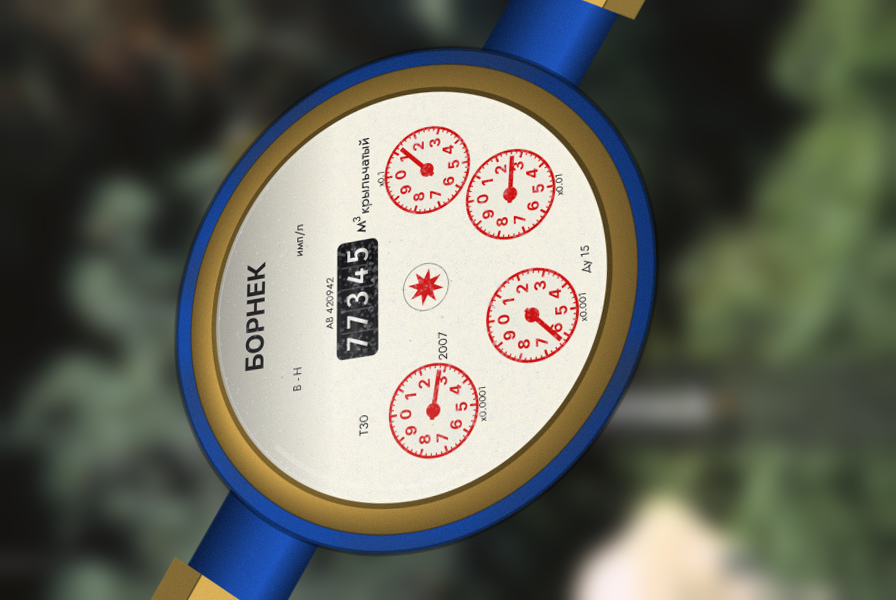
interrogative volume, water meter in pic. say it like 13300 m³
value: 77345.1262 m³
